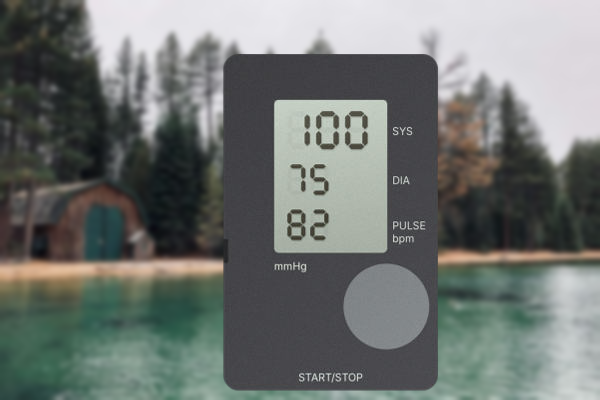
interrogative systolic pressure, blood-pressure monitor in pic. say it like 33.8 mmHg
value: 100 mmHg
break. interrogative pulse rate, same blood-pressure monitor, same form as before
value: 82 bpm
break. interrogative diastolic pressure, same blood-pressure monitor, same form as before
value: 75 mmHg
